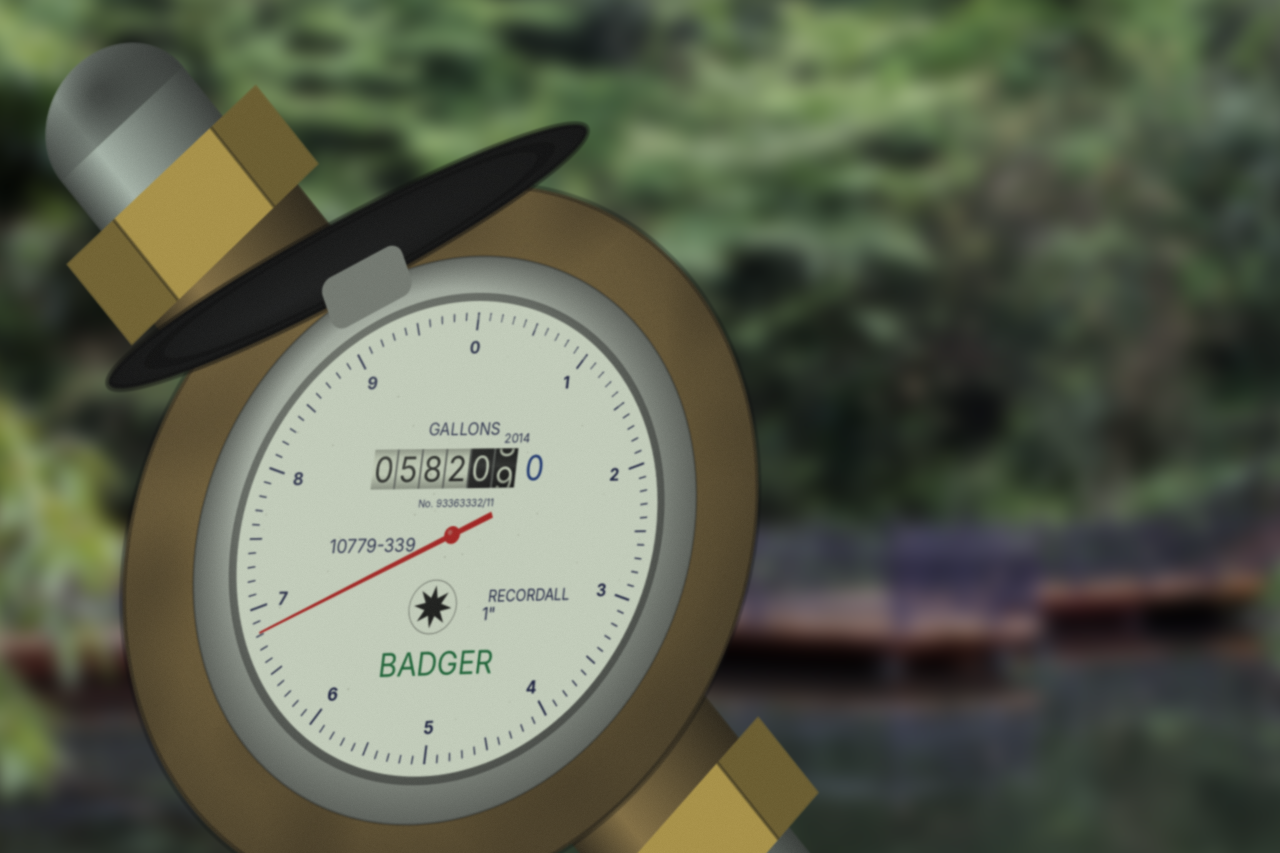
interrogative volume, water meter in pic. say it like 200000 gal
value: 582086.8 gal
